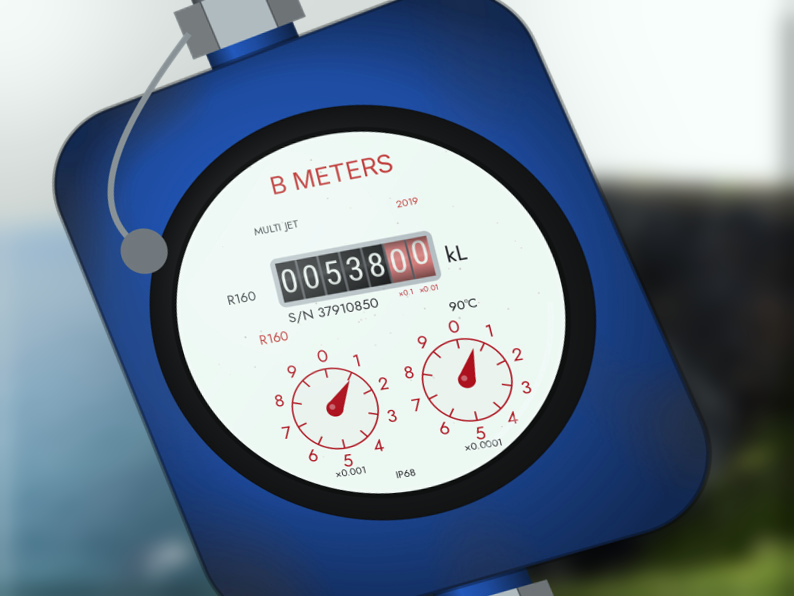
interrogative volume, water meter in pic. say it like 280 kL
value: 538.0010 kL
